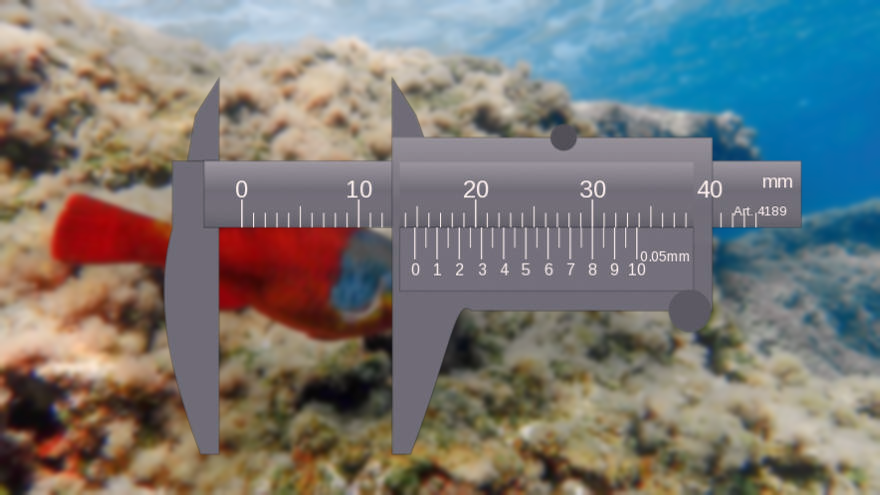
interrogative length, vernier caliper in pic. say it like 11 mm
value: 14.8 mm
